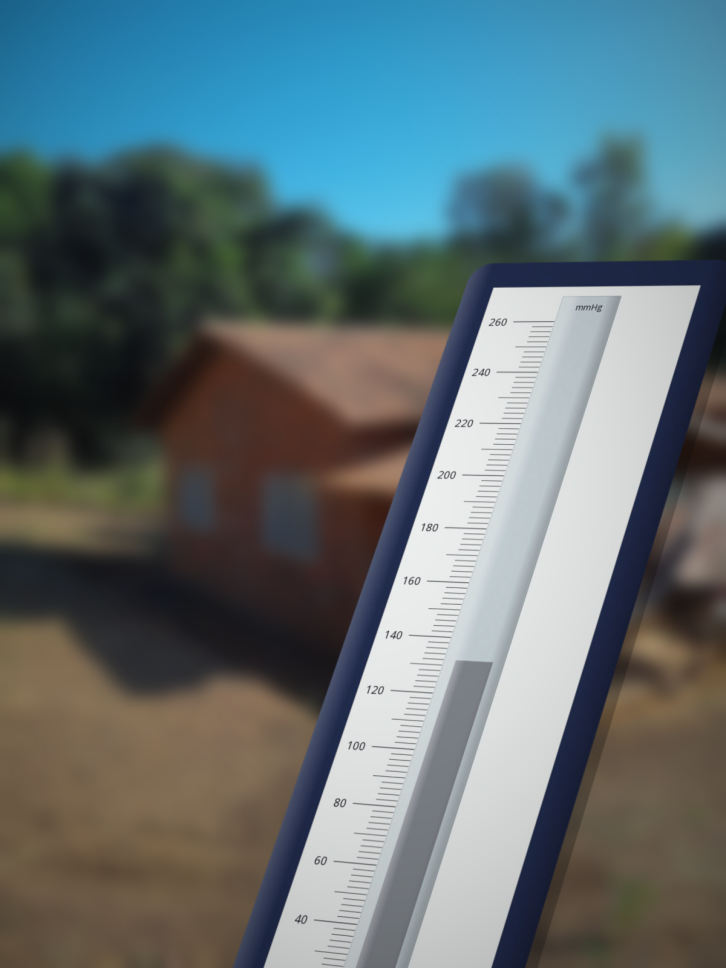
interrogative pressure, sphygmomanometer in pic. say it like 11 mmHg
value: 132 mmHg
